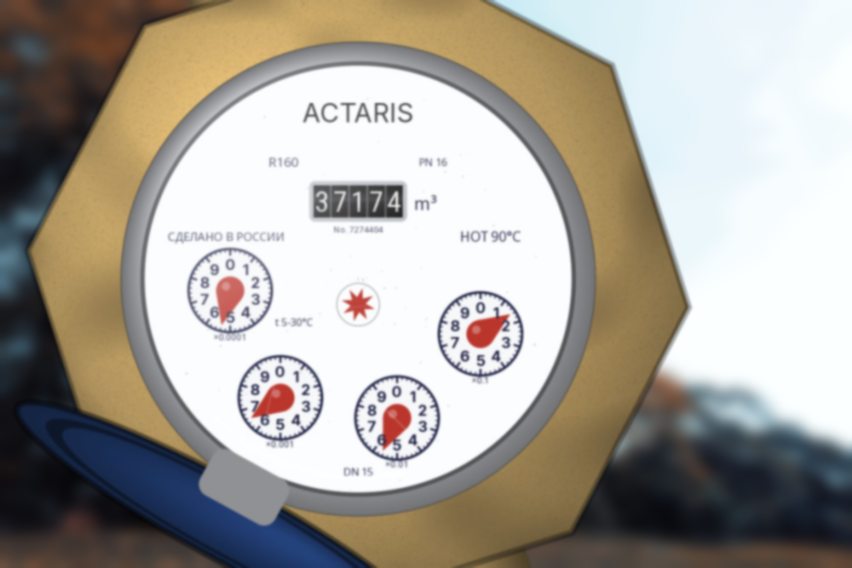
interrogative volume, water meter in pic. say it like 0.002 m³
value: 37174.1565 m³
